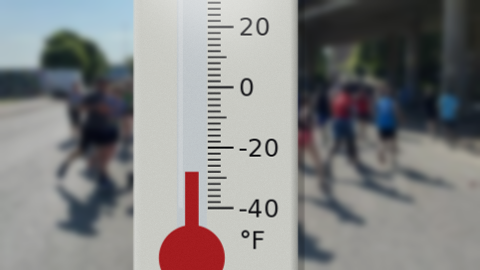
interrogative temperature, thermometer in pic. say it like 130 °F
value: -28 °F
